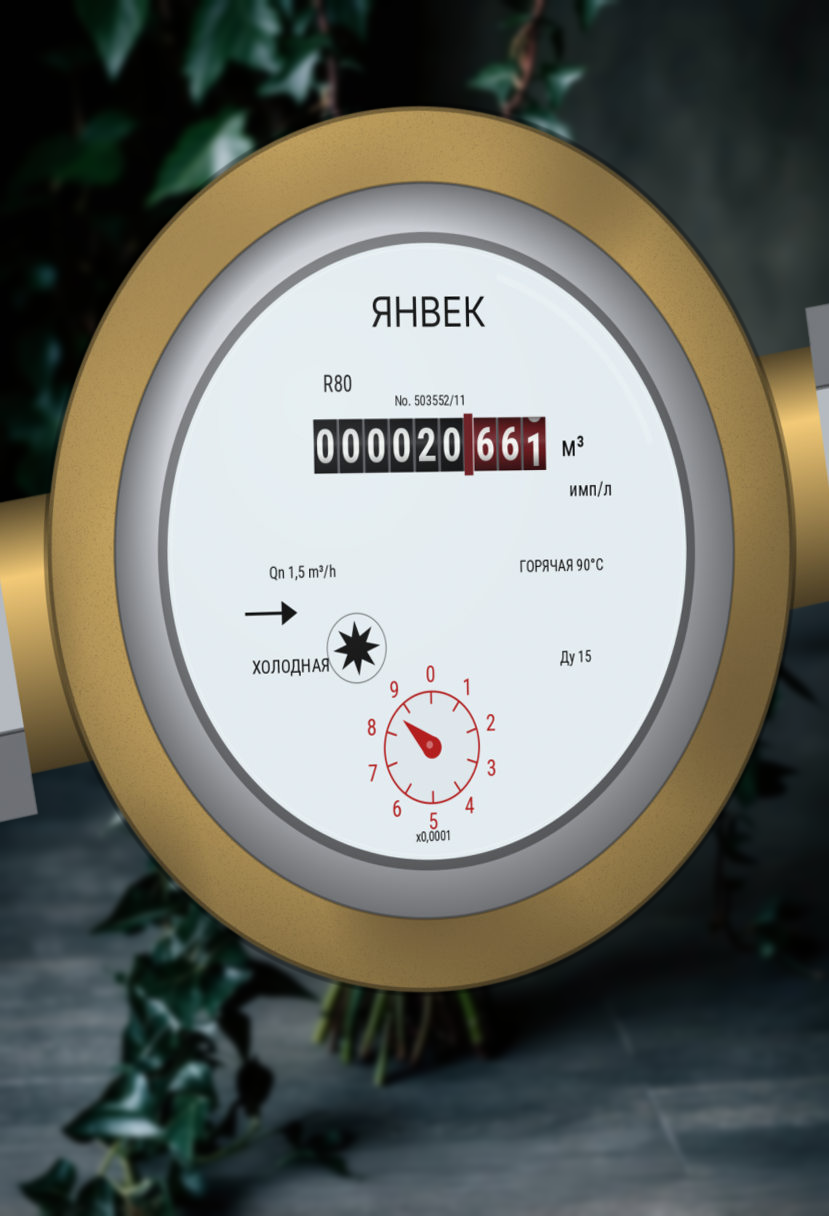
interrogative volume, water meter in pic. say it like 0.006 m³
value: 20.6608 m³
